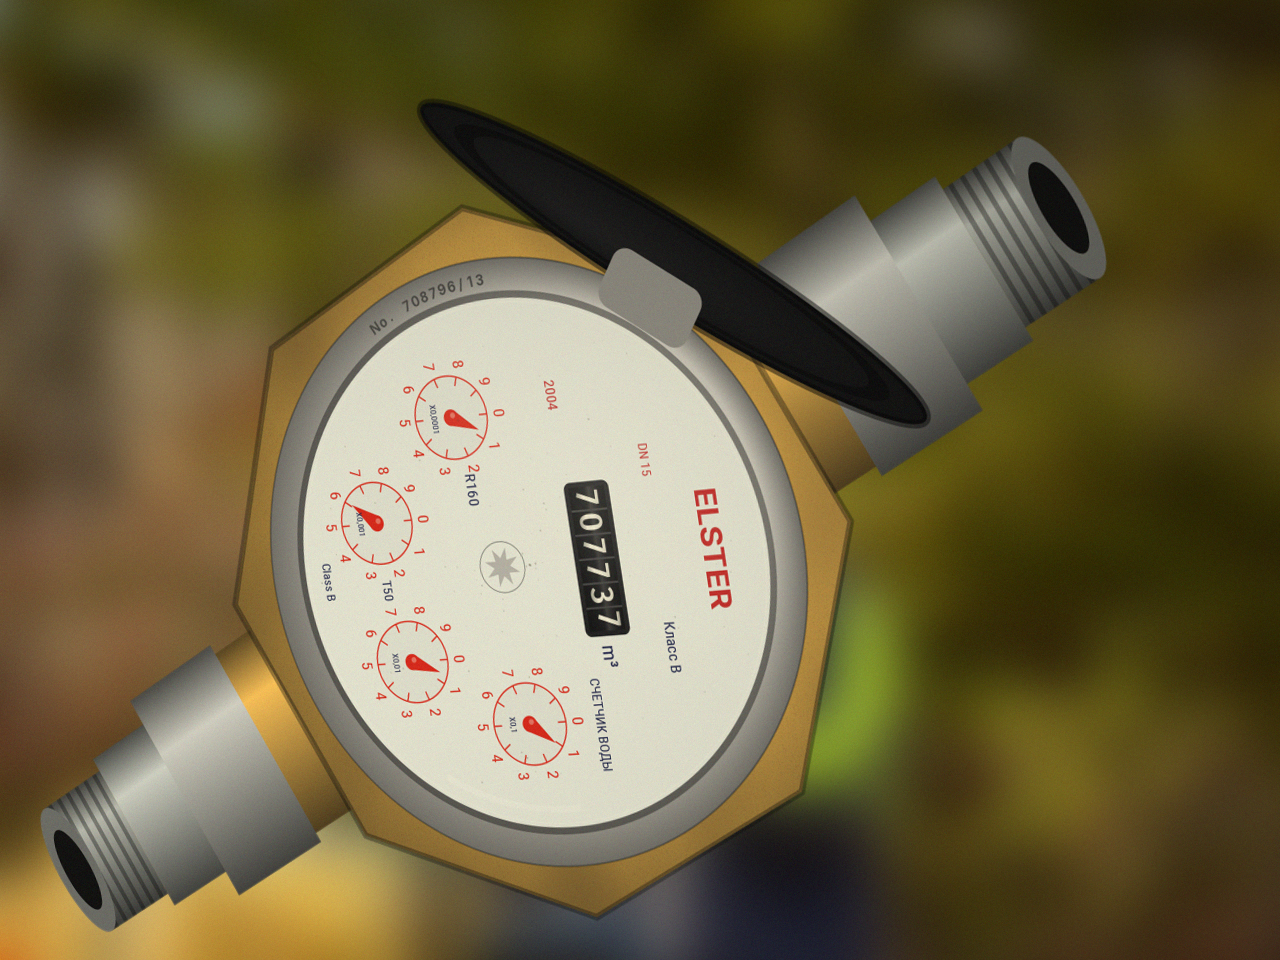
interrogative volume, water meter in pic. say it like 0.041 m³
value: 707737.1060 m³
